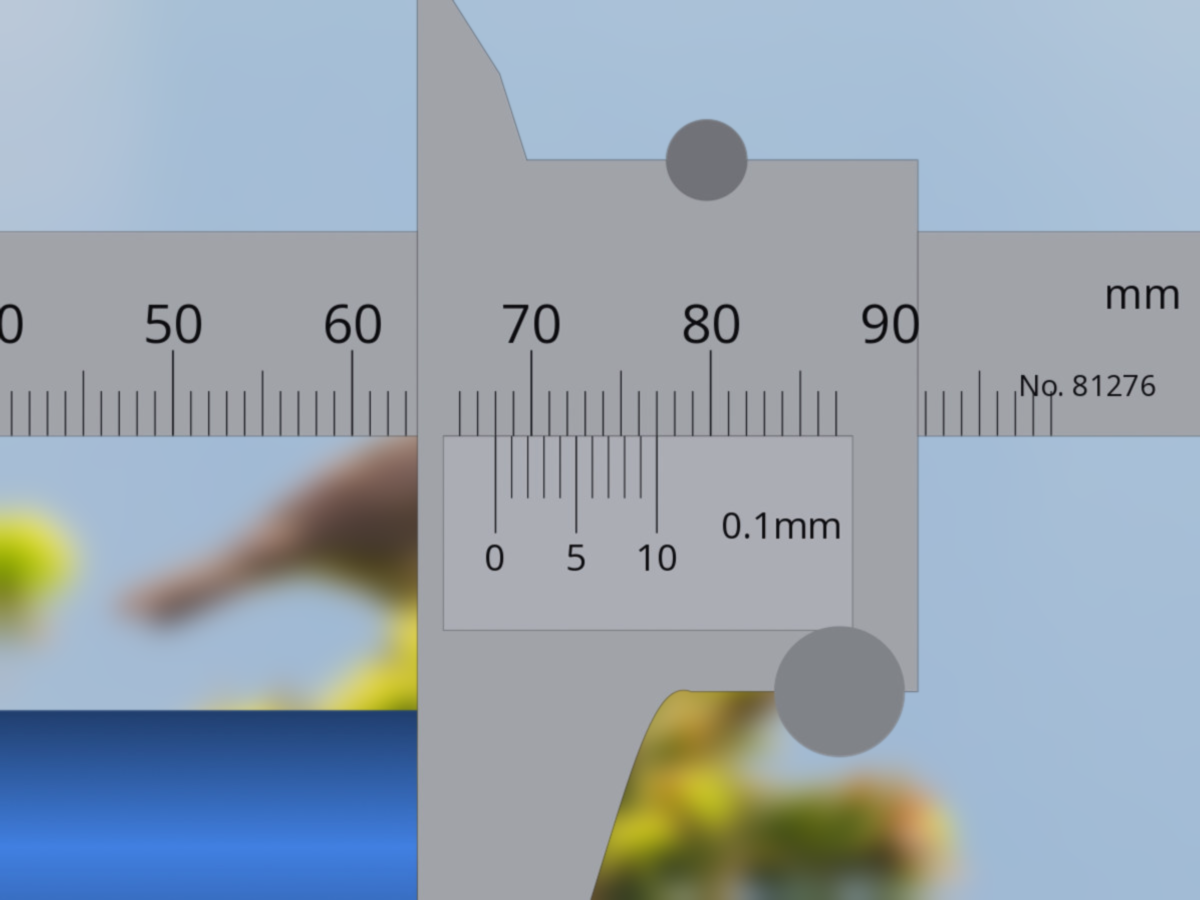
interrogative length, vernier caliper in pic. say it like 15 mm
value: 68.0 mm
